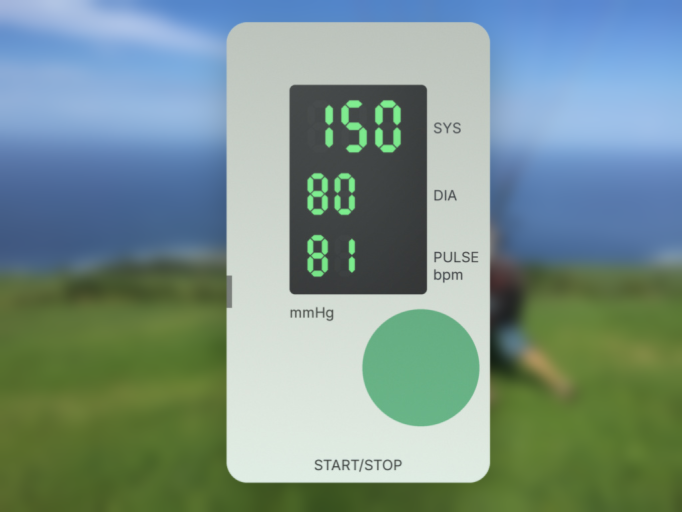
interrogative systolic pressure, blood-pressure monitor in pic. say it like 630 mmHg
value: 150 mmHg
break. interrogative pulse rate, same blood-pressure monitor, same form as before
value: 81 bpm
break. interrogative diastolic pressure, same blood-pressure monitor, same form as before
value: 80 mmHg
